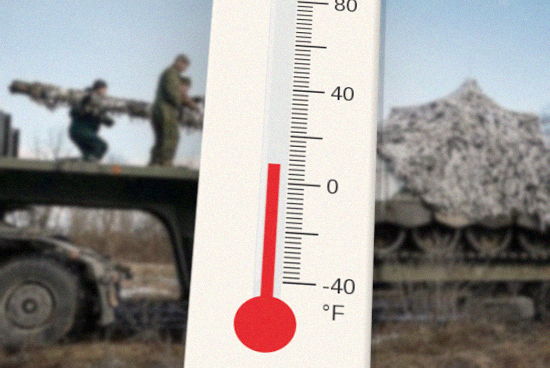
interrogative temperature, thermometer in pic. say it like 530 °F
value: 8 °F
